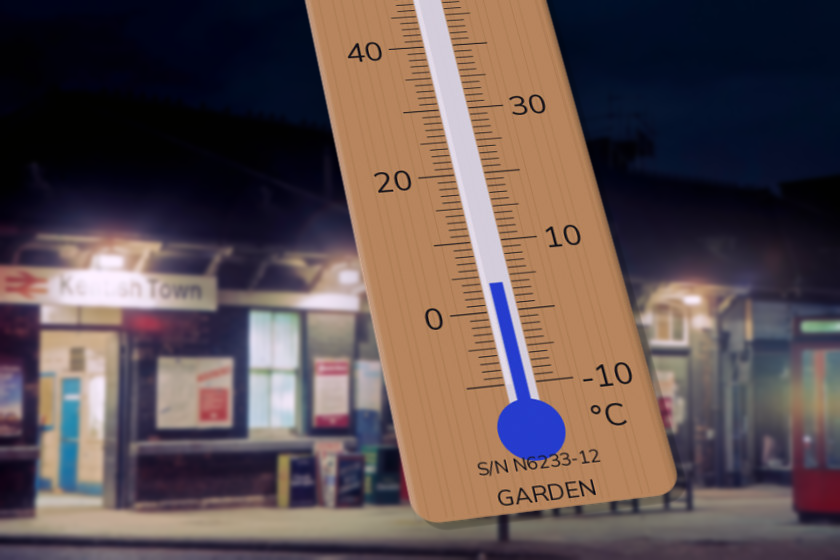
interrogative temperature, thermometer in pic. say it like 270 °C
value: 4 °C
